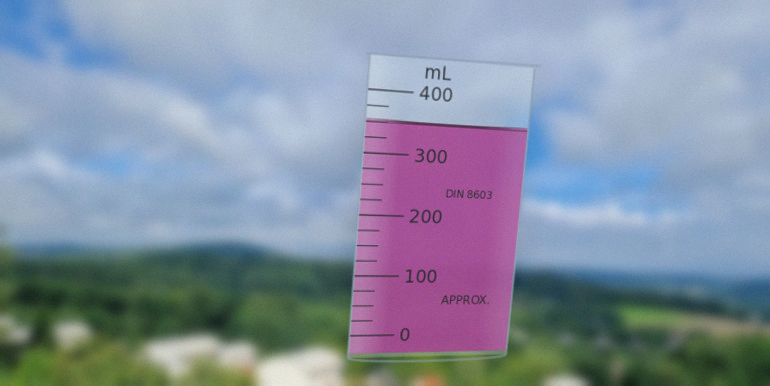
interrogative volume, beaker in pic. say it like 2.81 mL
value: 350 mL
